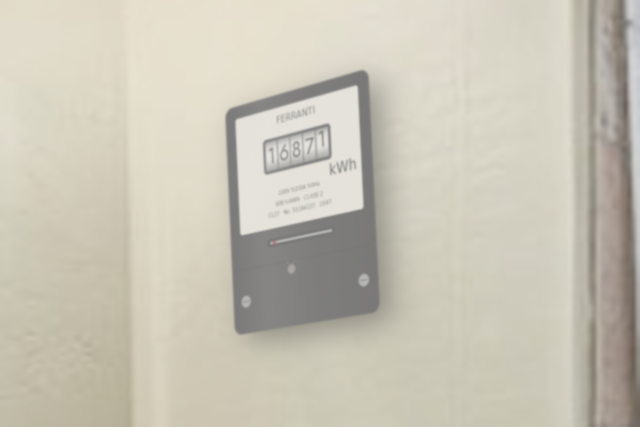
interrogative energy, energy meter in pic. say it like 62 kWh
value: 16871 kWh
